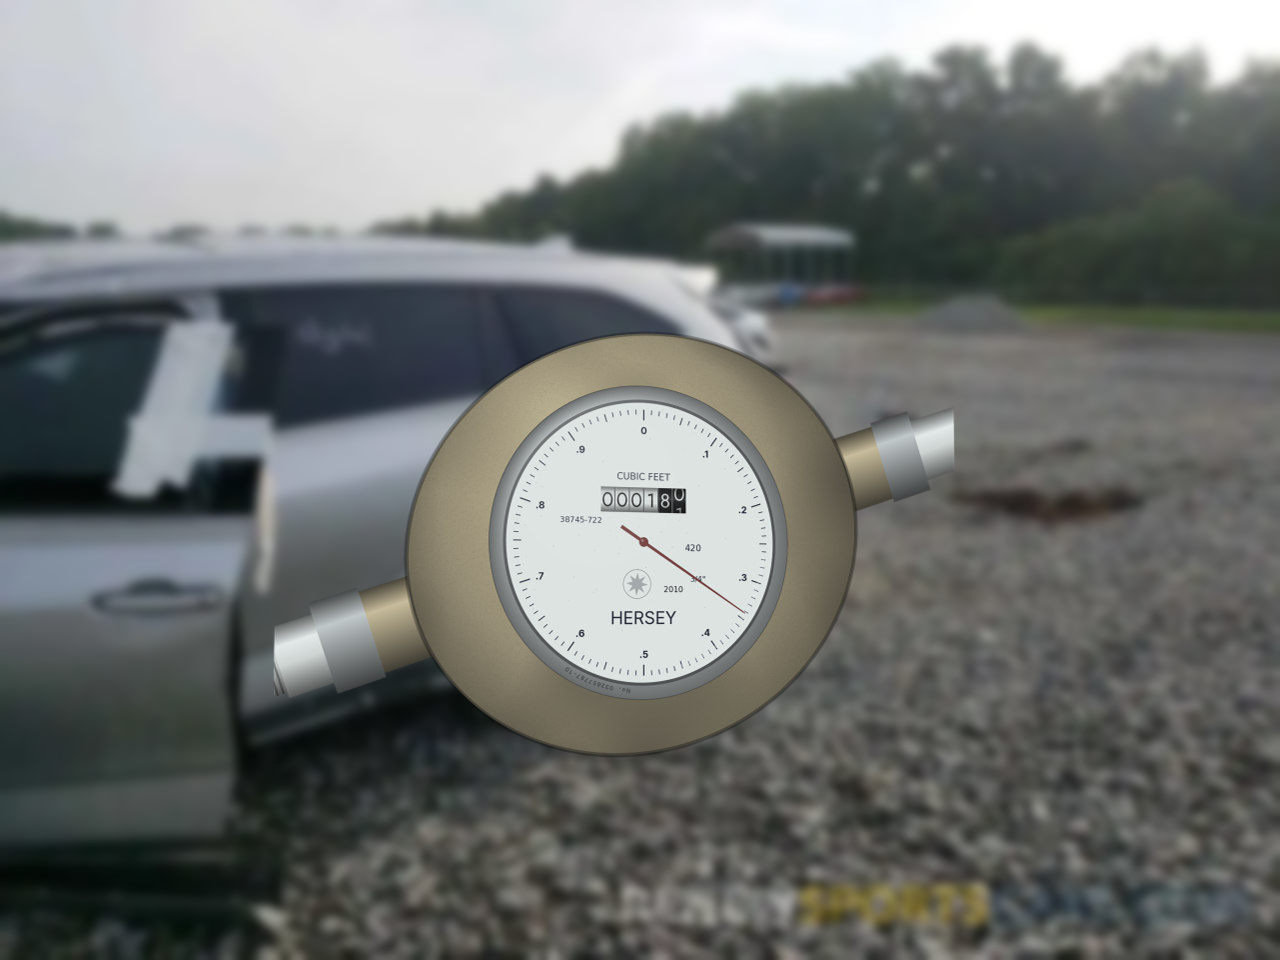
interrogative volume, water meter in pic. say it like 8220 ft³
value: 180.34 ft³
